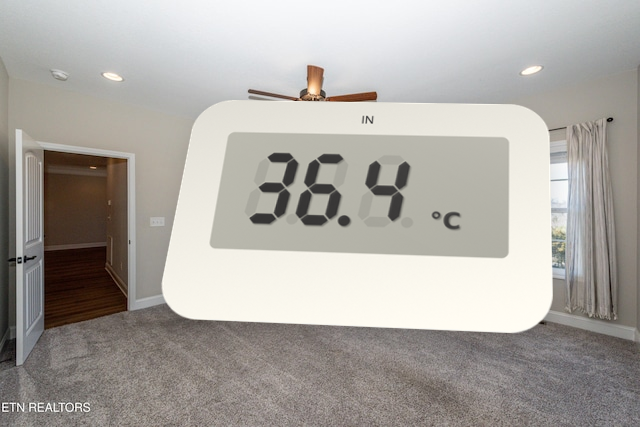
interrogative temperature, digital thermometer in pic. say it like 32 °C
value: 36.4 °C
